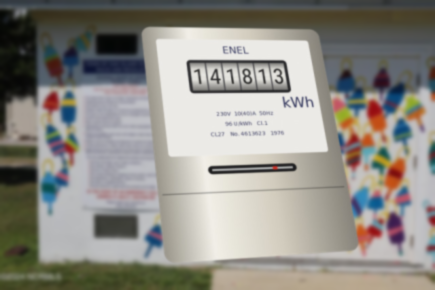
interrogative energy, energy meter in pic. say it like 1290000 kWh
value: 141813 kWh
